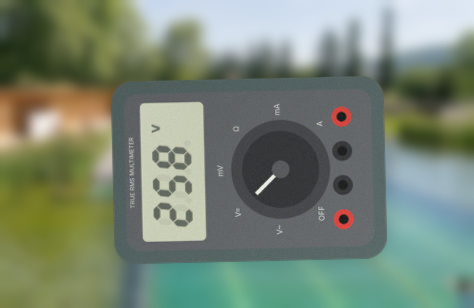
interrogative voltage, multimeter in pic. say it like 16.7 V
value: 258 V
